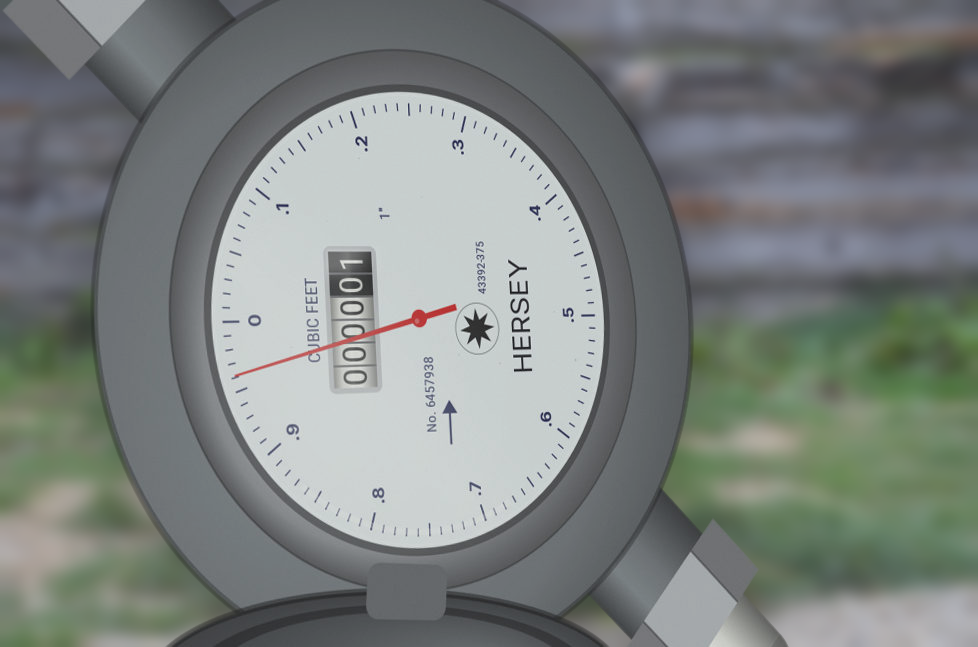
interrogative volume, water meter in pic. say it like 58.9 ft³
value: 0.96 ft³
